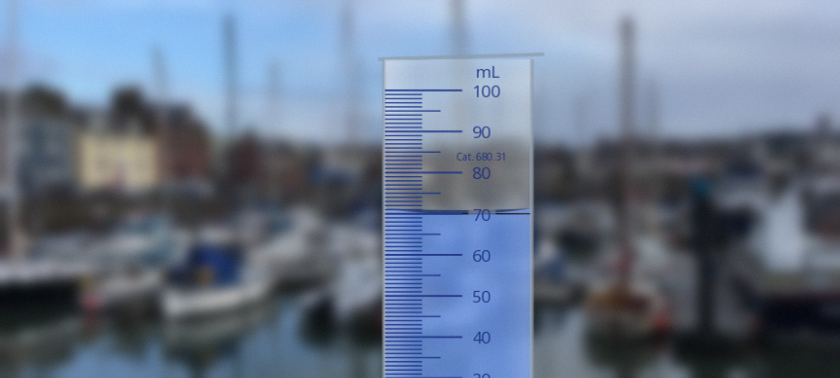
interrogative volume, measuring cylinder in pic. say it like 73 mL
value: 70 mL
